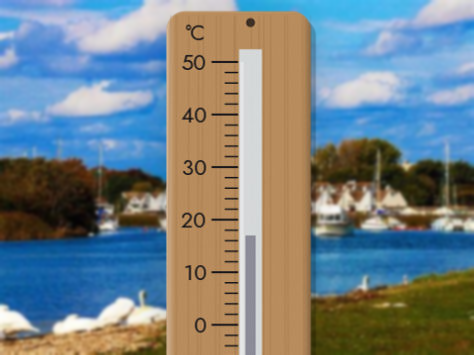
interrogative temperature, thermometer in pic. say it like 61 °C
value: 17 °C
